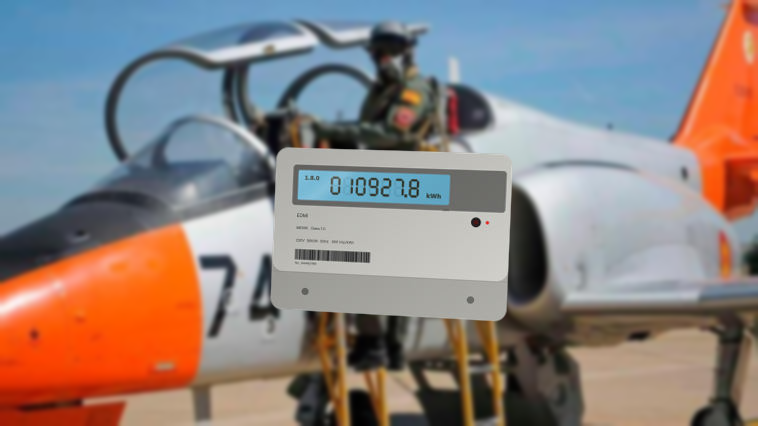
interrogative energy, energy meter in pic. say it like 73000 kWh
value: 10927.8 kWh
